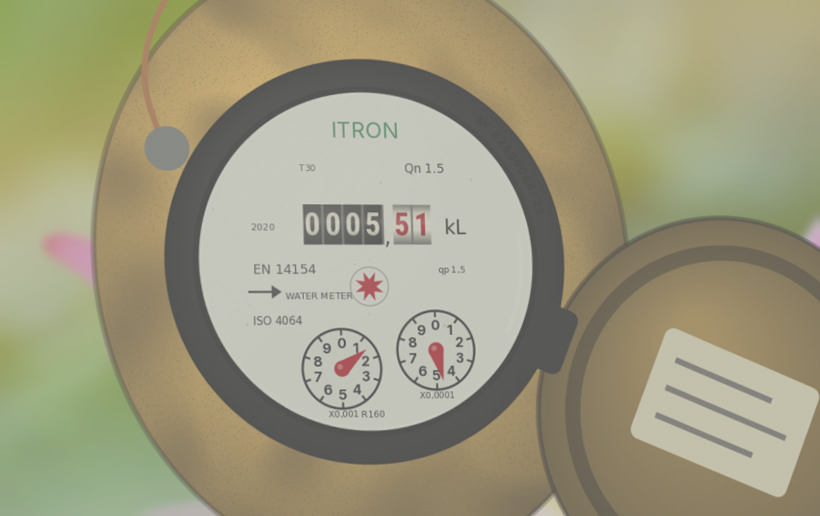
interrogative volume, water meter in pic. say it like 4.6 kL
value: 5.5114 kL
